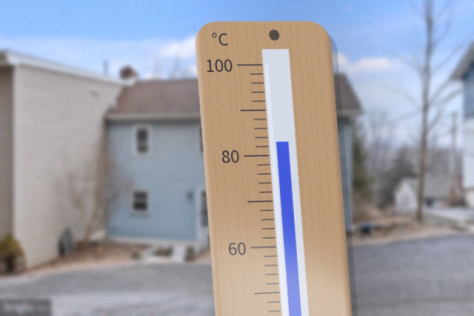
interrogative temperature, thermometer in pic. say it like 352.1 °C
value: 83 °C
